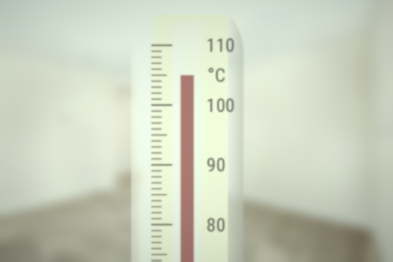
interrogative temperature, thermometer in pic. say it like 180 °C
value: 105 °C
